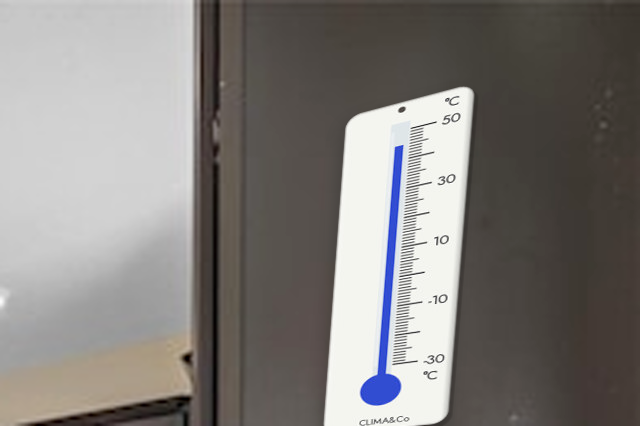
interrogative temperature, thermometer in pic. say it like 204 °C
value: 45 °C
